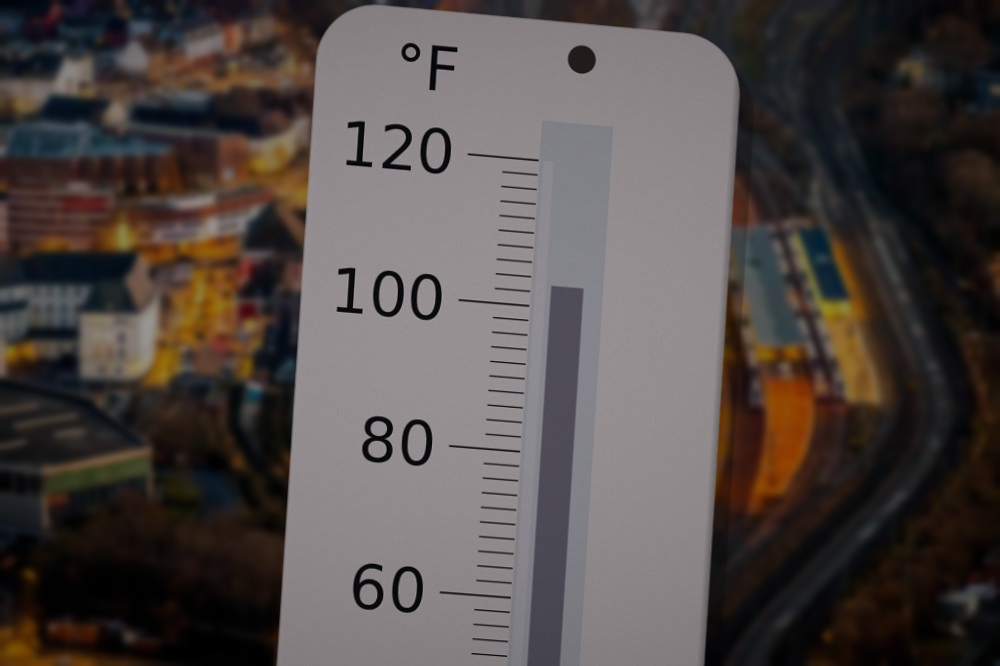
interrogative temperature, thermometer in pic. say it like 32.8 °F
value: 103 °F
